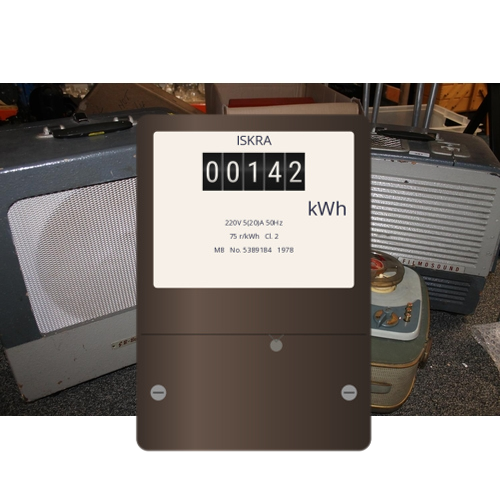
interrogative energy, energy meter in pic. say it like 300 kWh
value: 142 kWh
